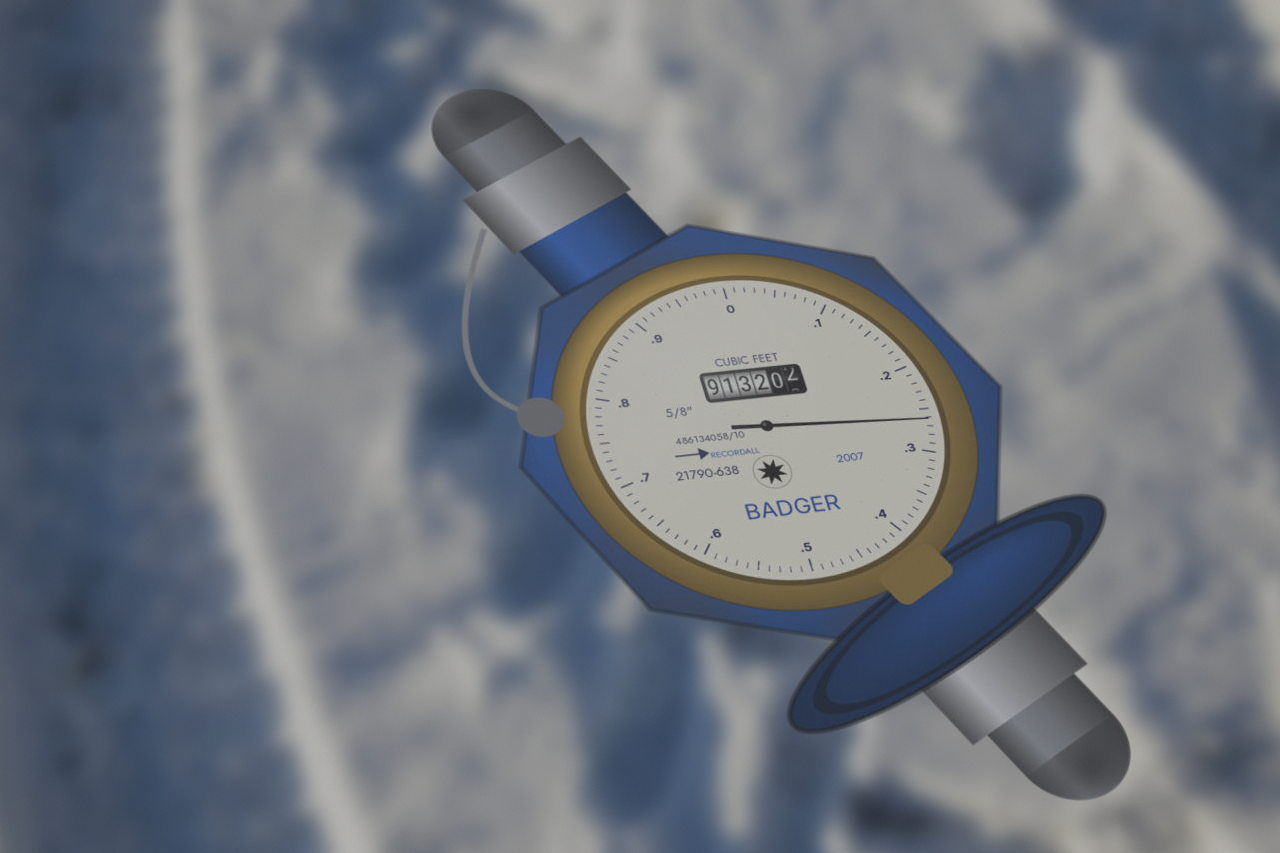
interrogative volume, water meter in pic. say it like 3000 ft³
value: 913202.26 ft³
